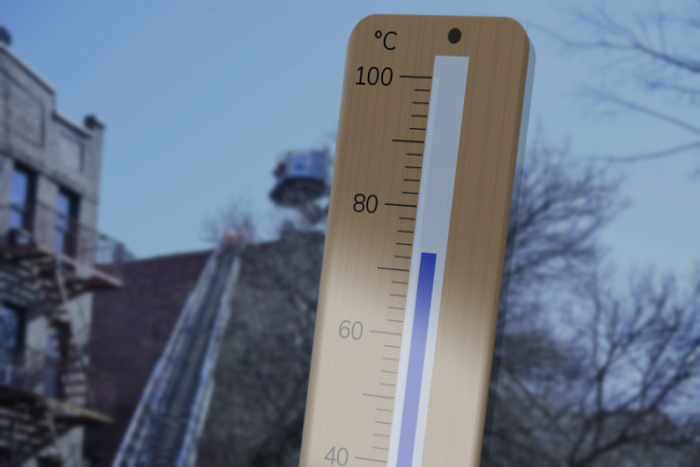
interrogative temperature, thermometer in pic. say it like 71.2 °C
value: 73 °C
